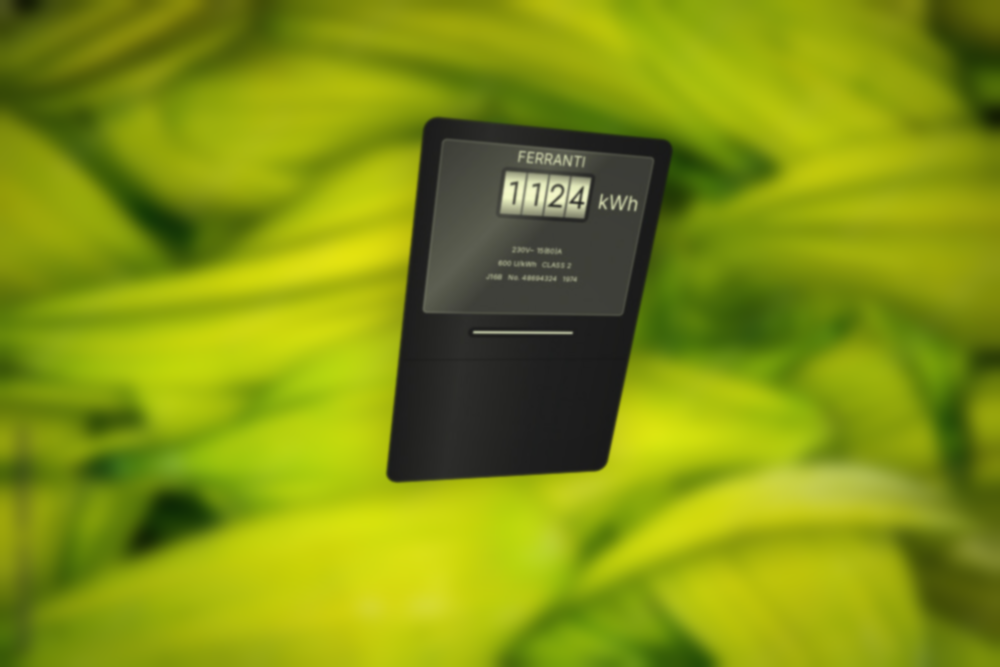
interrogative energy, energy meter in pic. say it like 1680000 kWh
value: 1124 kWh
